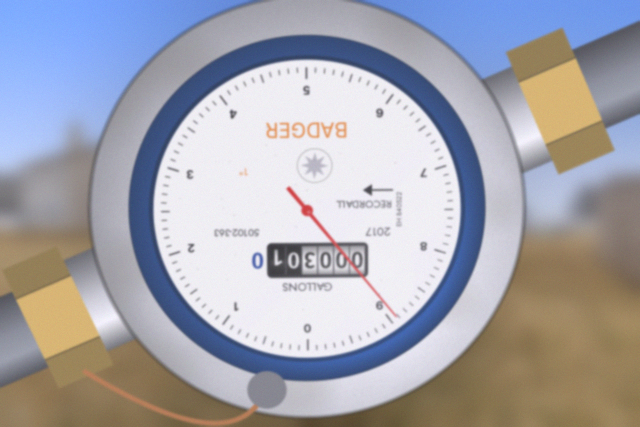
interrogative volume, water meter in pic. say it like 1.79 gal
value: 3008.9 gal
